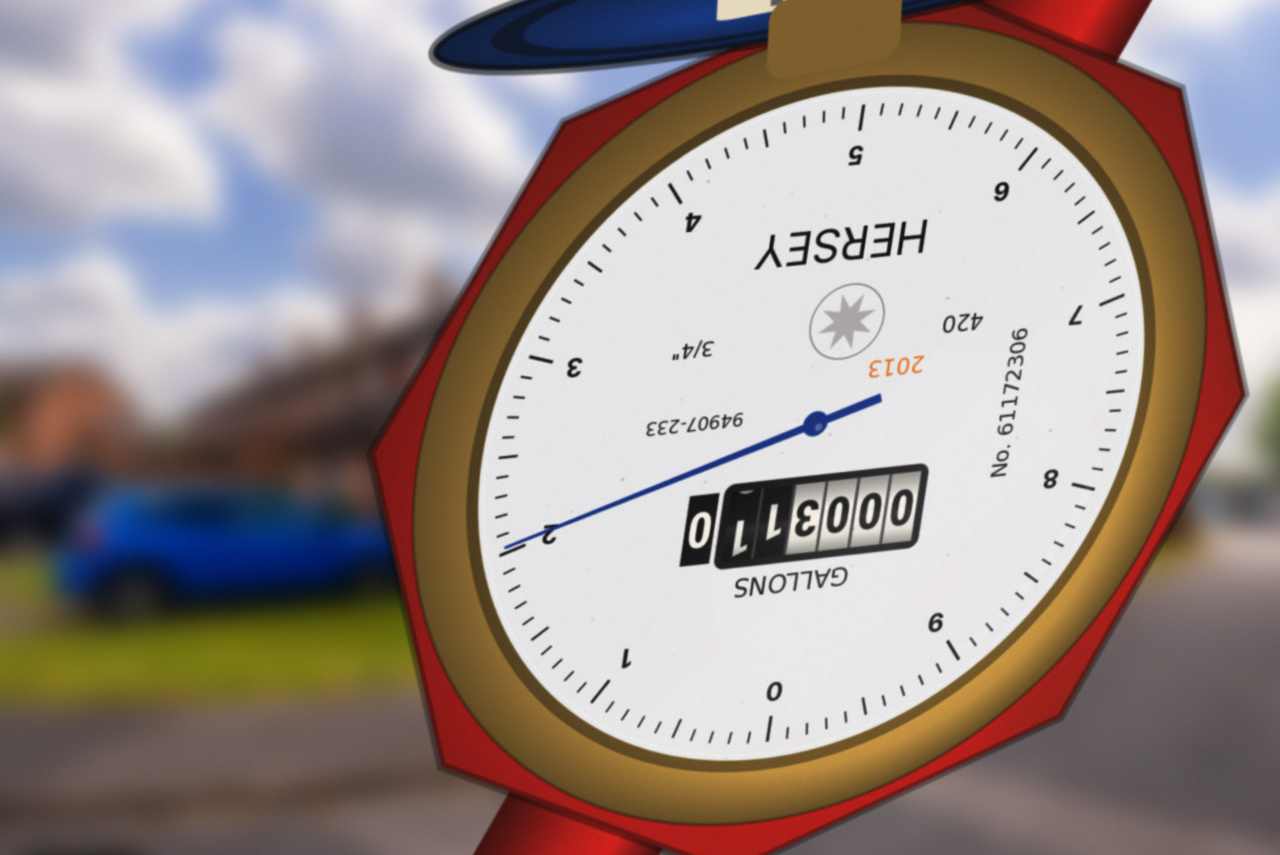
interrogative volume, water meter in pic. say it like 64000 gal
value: 3112.0 gal
